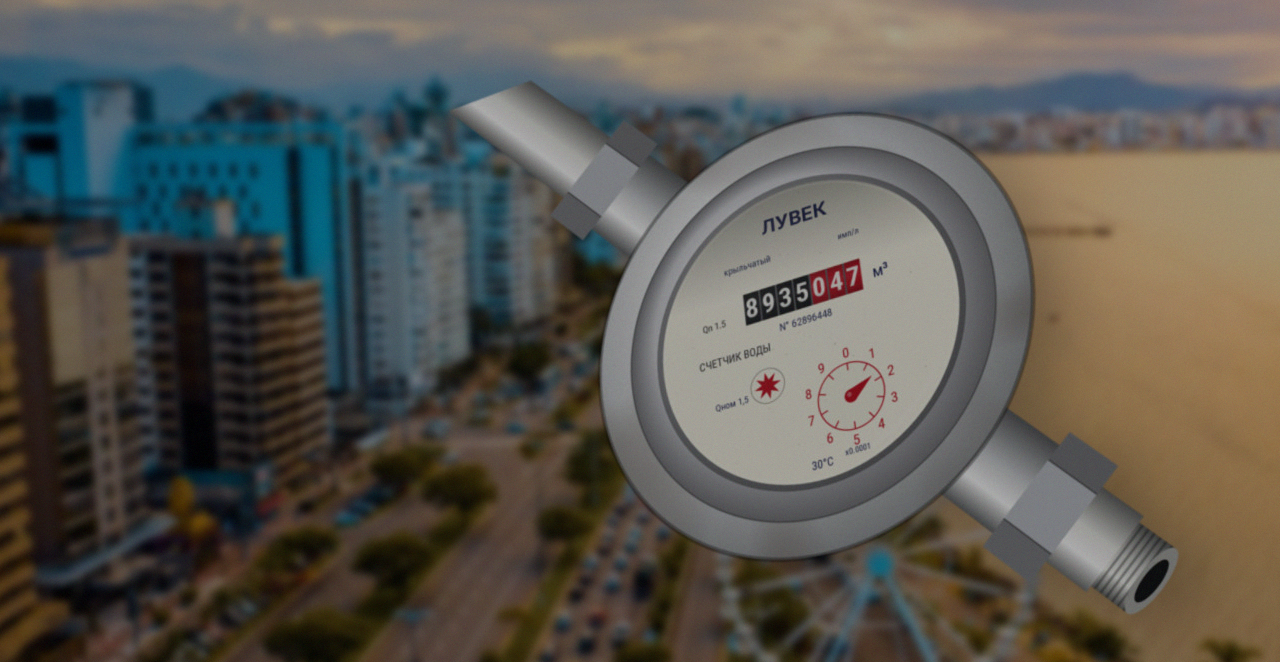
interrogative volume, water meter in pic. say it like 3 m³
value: 8935.0471 m³
